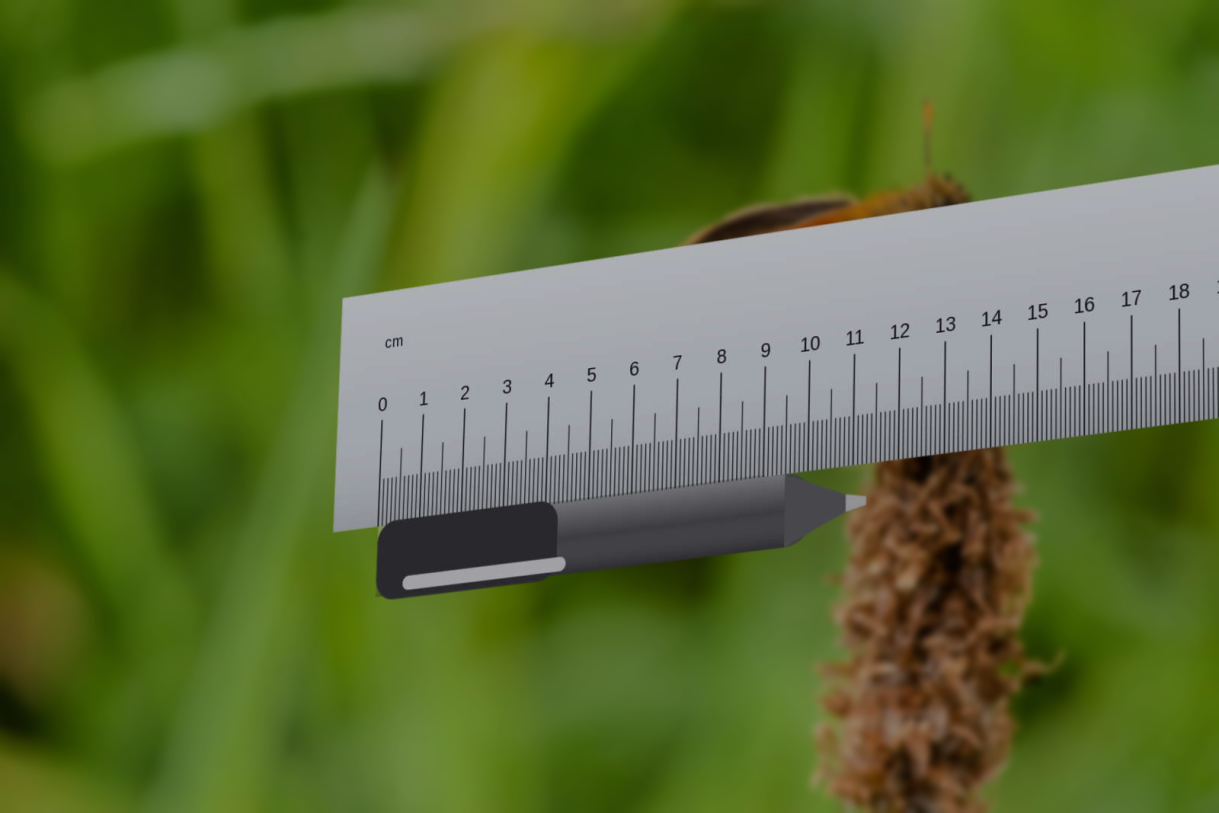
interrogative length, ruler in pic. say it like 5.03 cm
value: 11.3 cm
